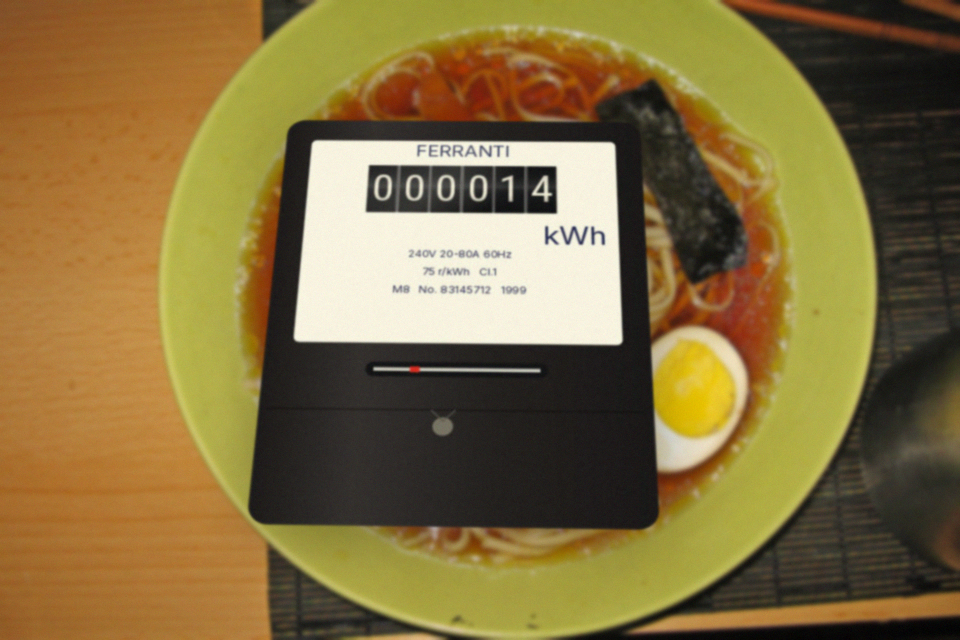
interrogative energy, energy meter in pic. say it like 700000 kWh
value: 14 kWh
